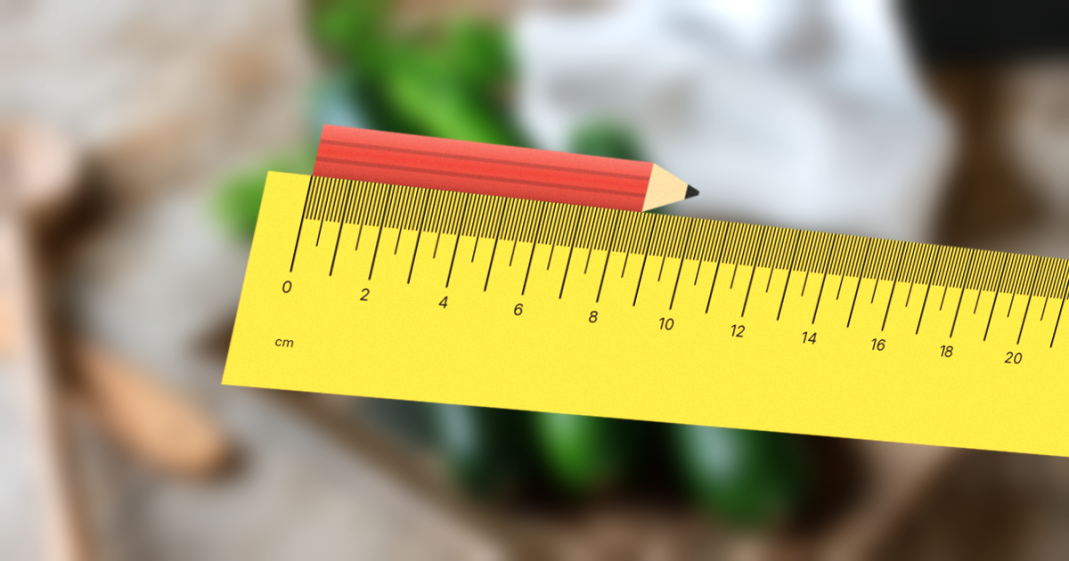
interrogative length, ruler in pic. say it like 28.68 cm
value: 10 cm
